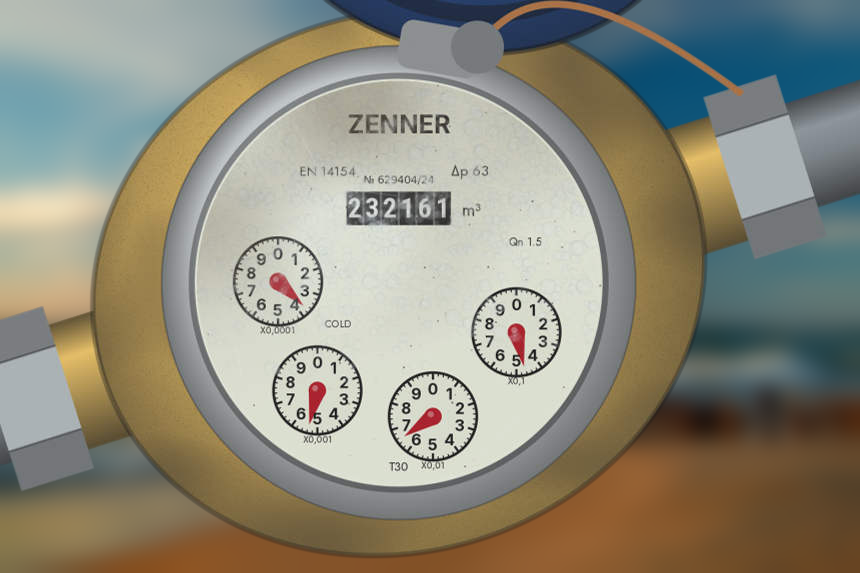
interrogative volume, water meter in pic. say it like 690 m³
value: 232161.4653 m³
